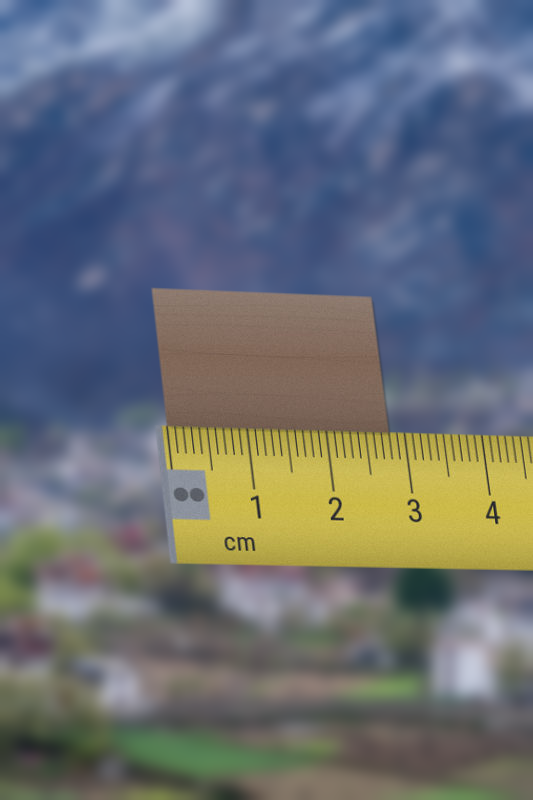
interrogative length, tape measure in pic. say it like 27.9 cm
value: 2.8 cm
